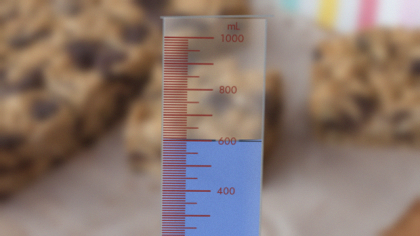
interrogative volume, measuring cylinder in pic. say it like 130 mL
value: 600 mL
